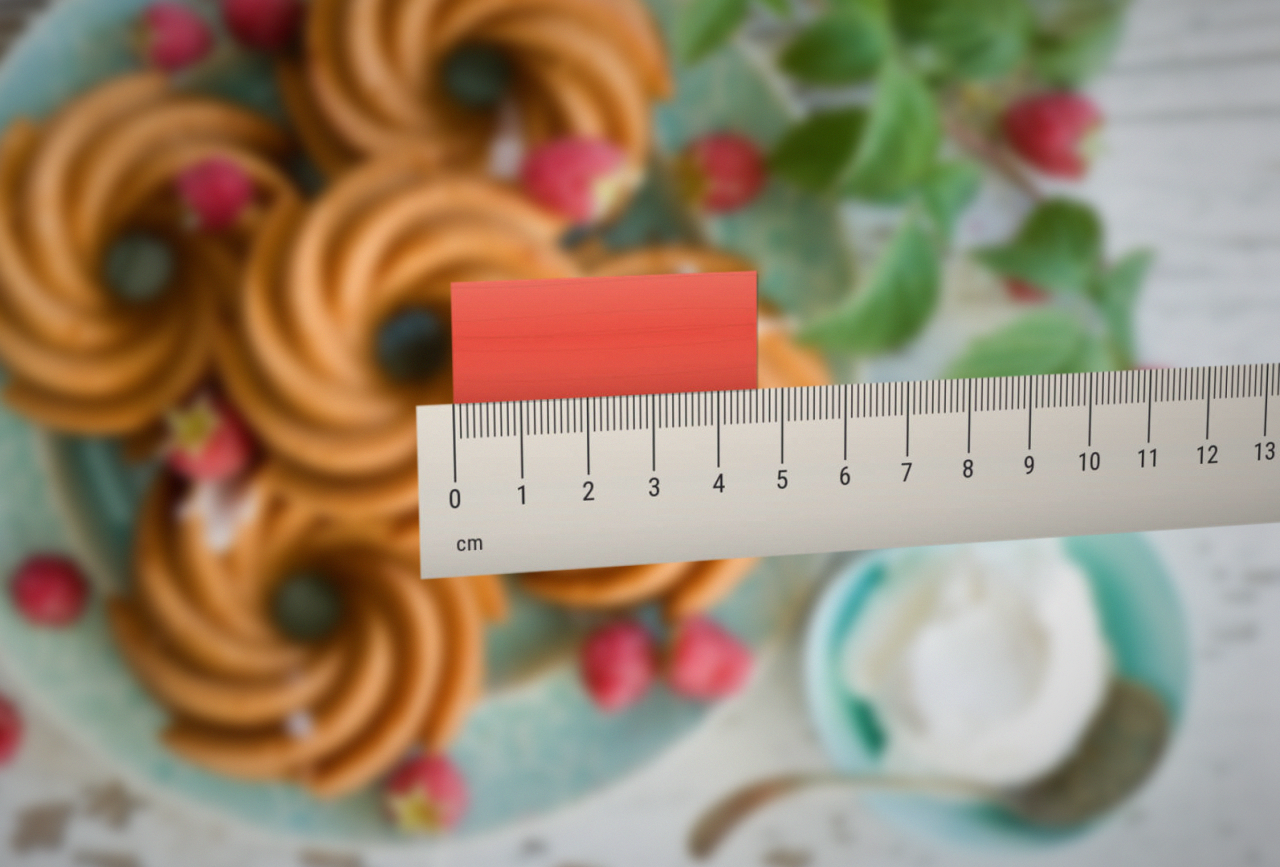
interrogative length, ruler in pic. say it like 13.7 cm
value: 4.6 cm
